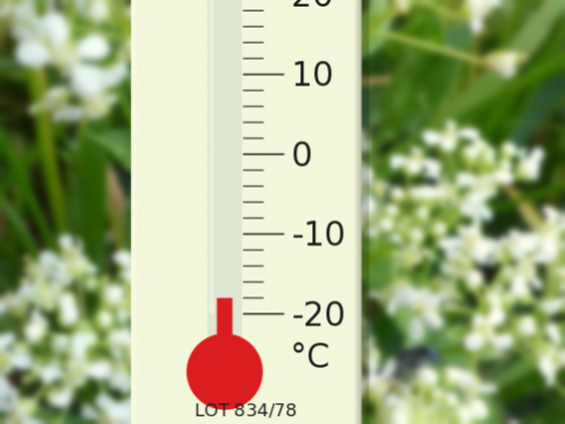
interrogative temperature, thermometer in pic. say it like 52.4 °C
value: -18 °C
